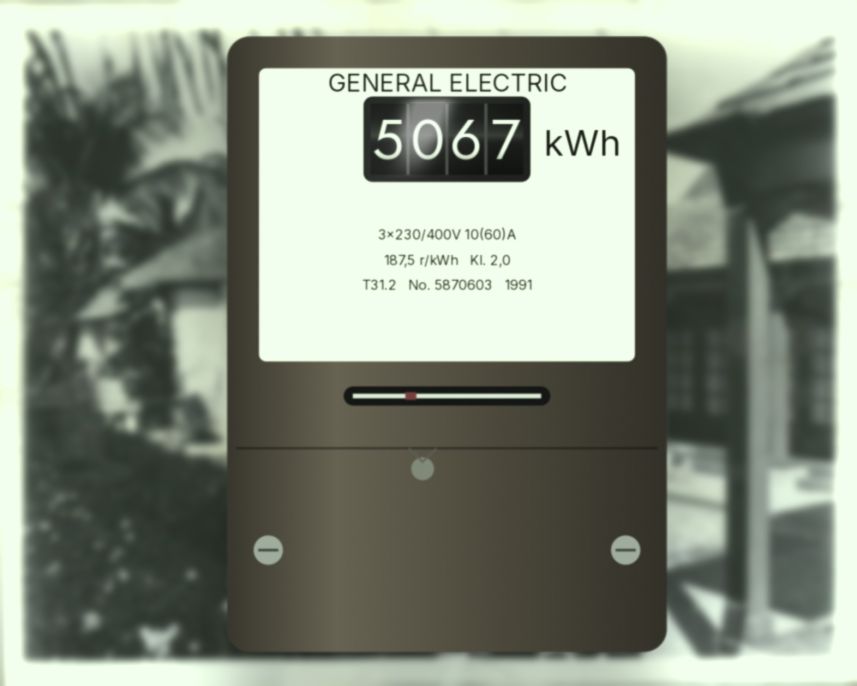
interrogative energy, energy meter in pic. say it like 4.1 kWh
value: 5067 kWh
